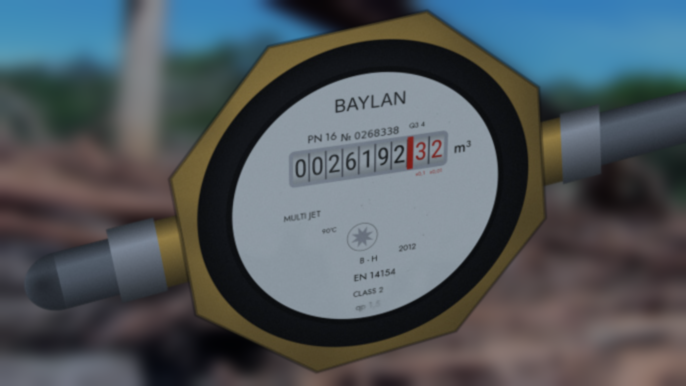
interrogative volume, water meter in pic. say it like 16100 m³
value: 26192.32 m³
